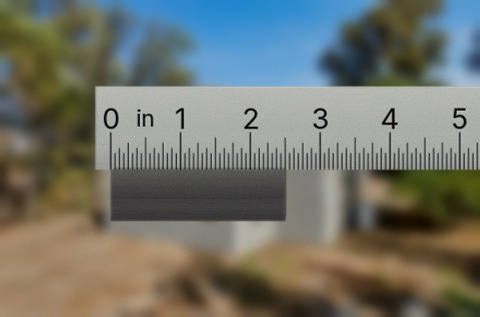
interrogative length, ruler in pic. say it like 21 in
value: 2.5 in
